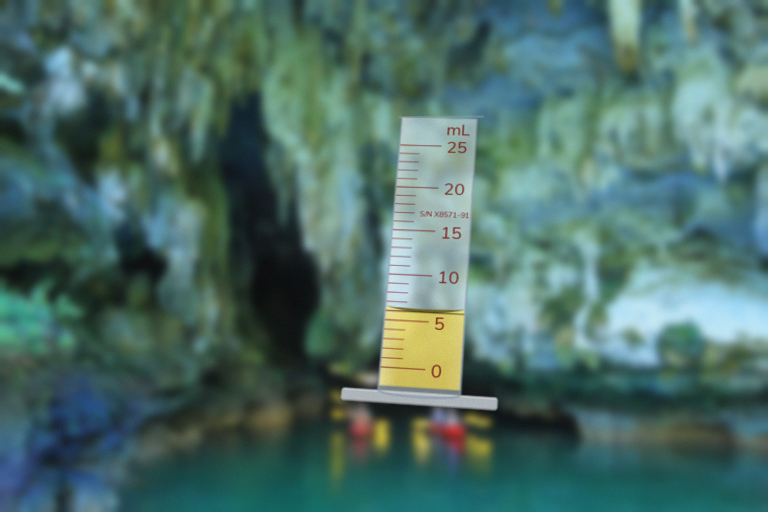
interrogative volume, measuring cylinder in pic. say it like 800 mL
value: 6 mL
